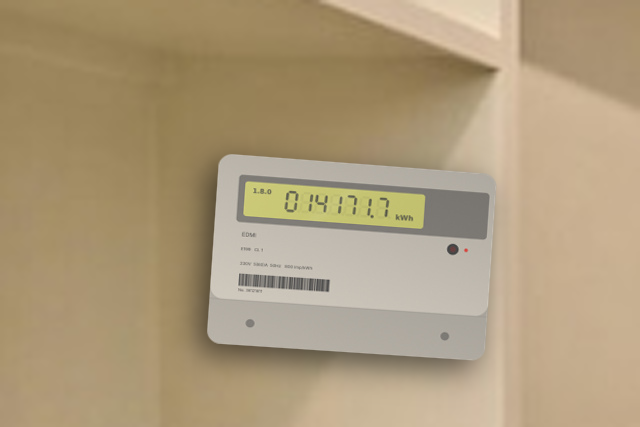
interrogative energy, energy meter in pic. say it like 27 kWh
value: 14171.7 kWh
